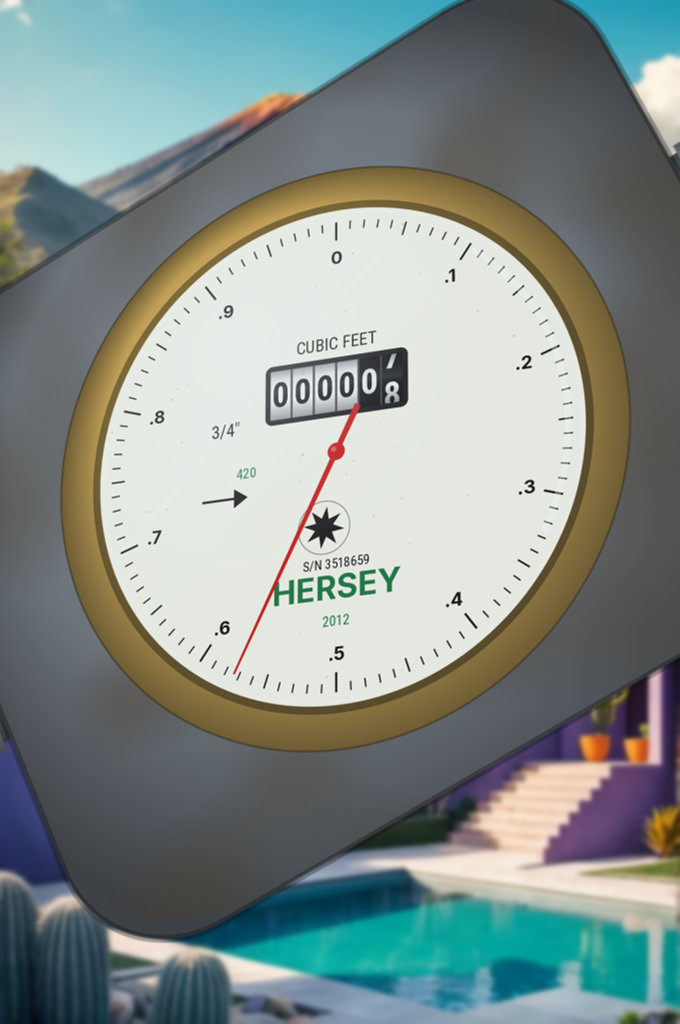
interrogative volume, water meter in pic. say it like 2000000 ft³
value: 7.57 ft³
